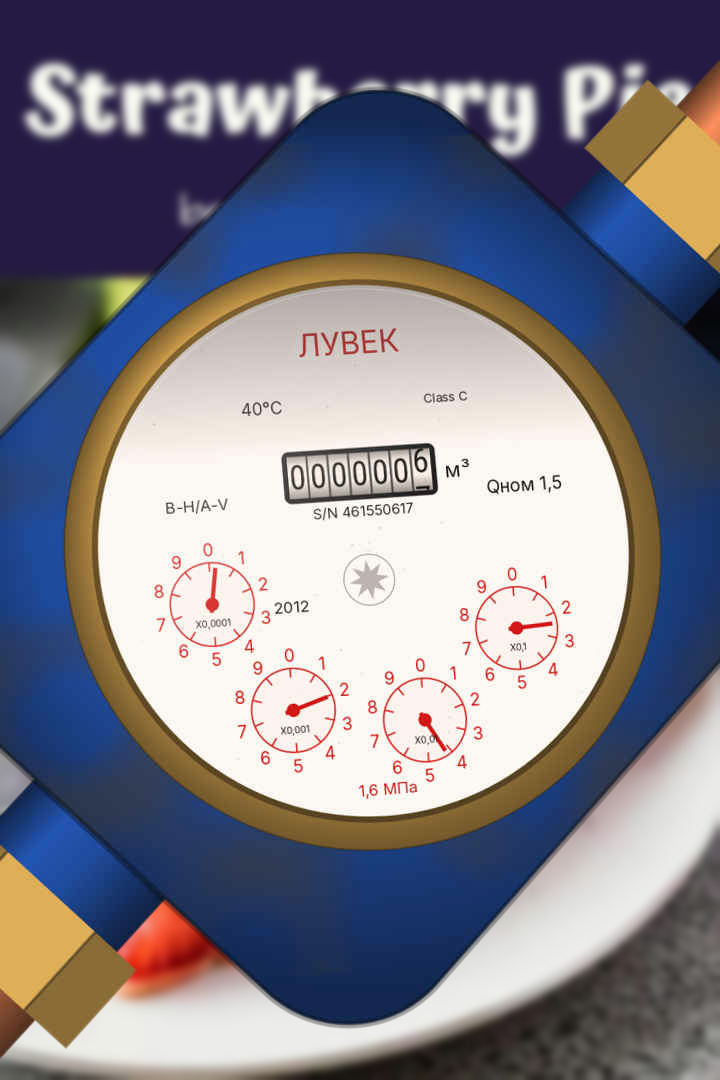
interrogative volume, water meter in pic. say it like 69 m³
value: 6.2420 m³
